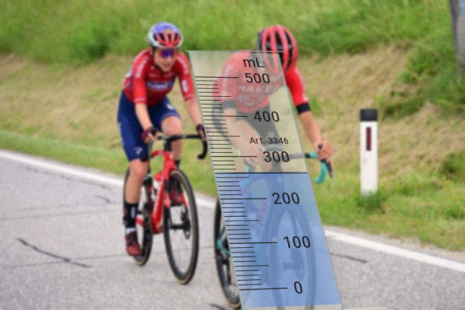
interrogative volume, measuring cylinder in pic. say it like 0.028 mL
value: 260 mL
